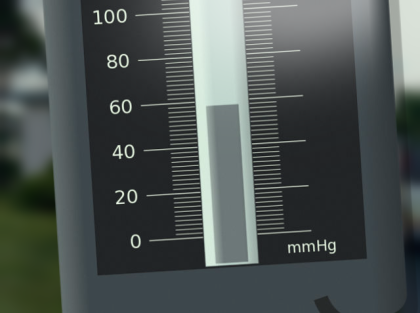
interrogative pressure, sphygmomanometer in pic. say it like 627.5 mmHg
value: 58 mmHg
